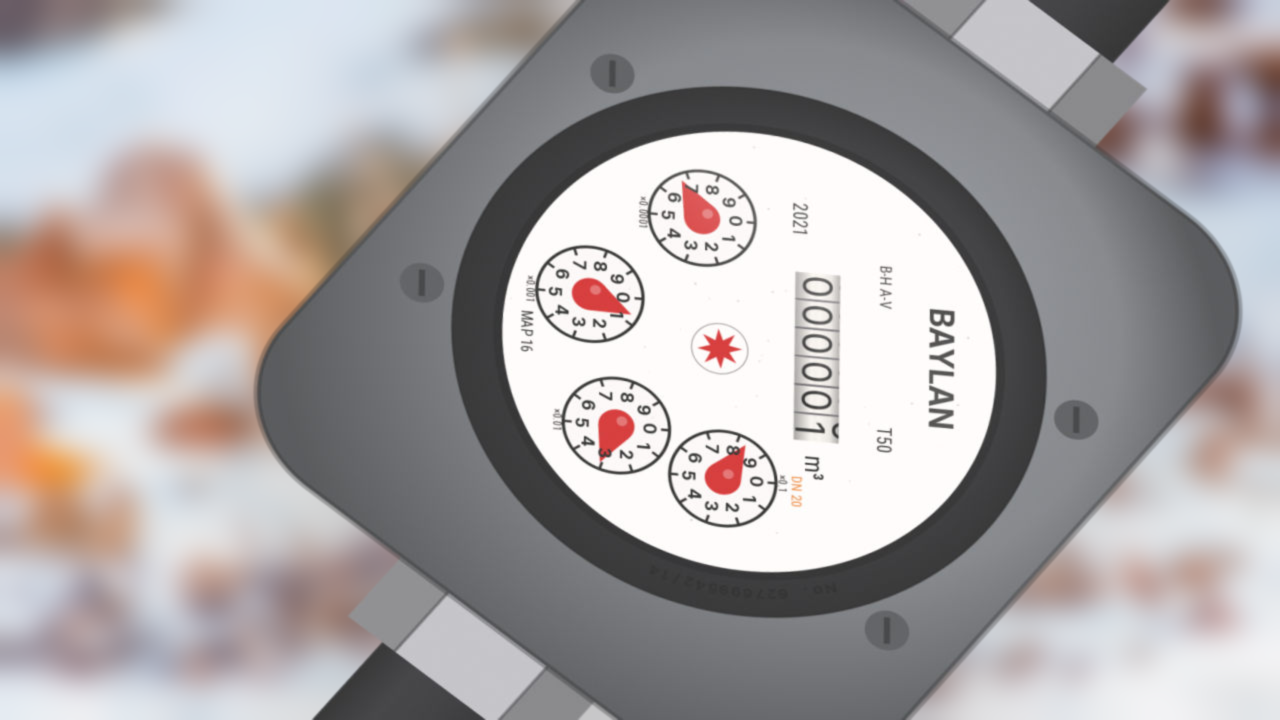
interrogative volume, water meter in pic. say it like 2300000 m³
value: 0.8306 m³
